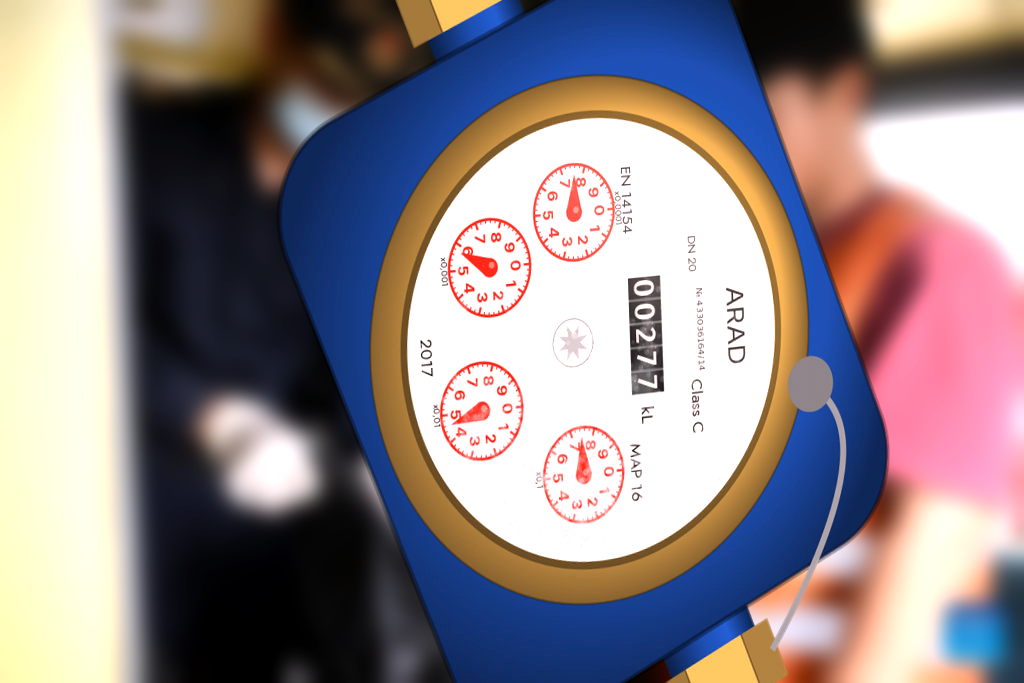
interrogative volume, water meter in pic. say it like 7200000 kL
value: 277.7457 kL
